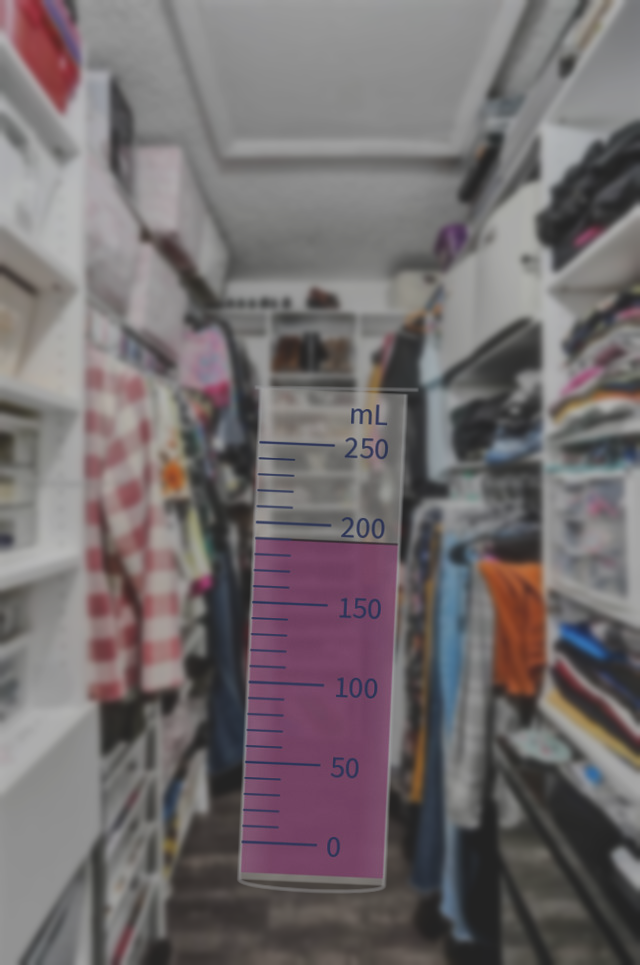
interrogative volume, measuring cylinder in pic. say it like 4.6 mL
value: 190 mL
